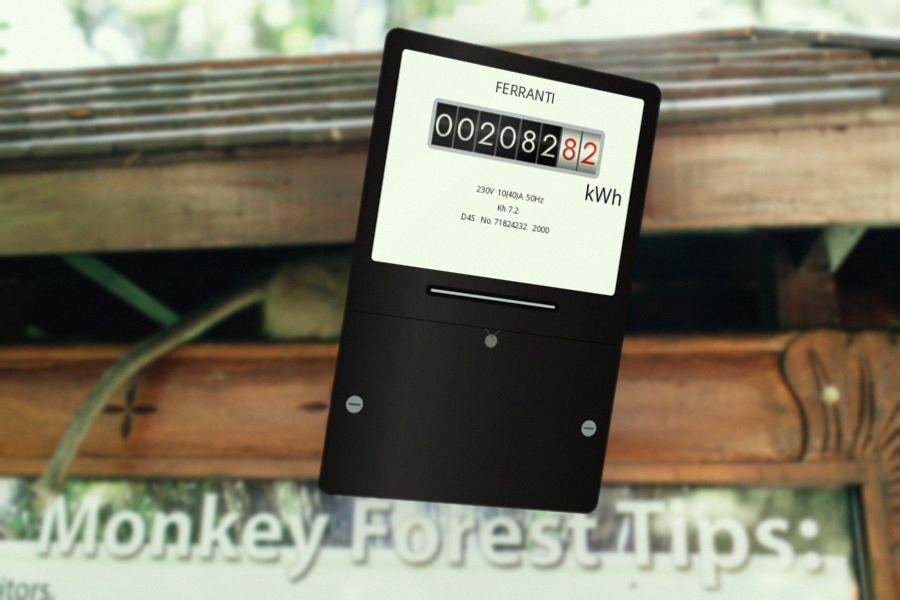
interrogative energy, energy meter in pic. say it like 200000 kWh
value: 2082.82 kWh
